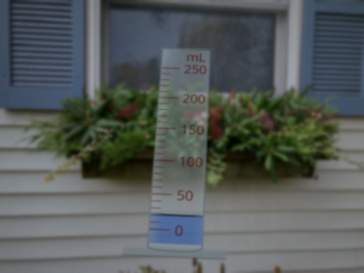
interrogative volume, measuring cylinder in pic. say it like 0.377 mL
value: 20 mL
